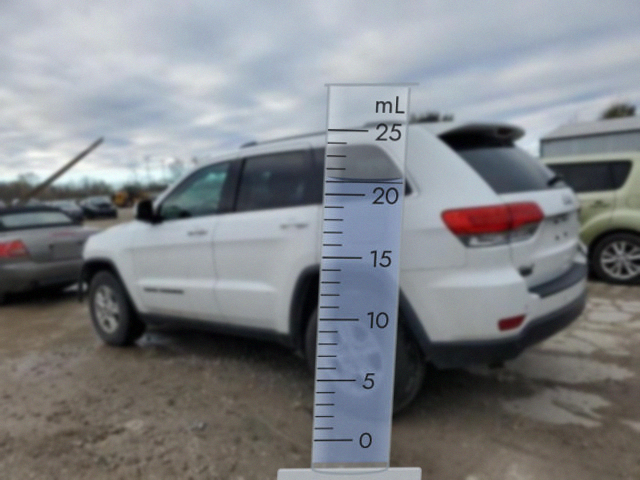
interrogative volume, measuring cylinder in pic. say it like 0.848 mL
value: 21 mL
